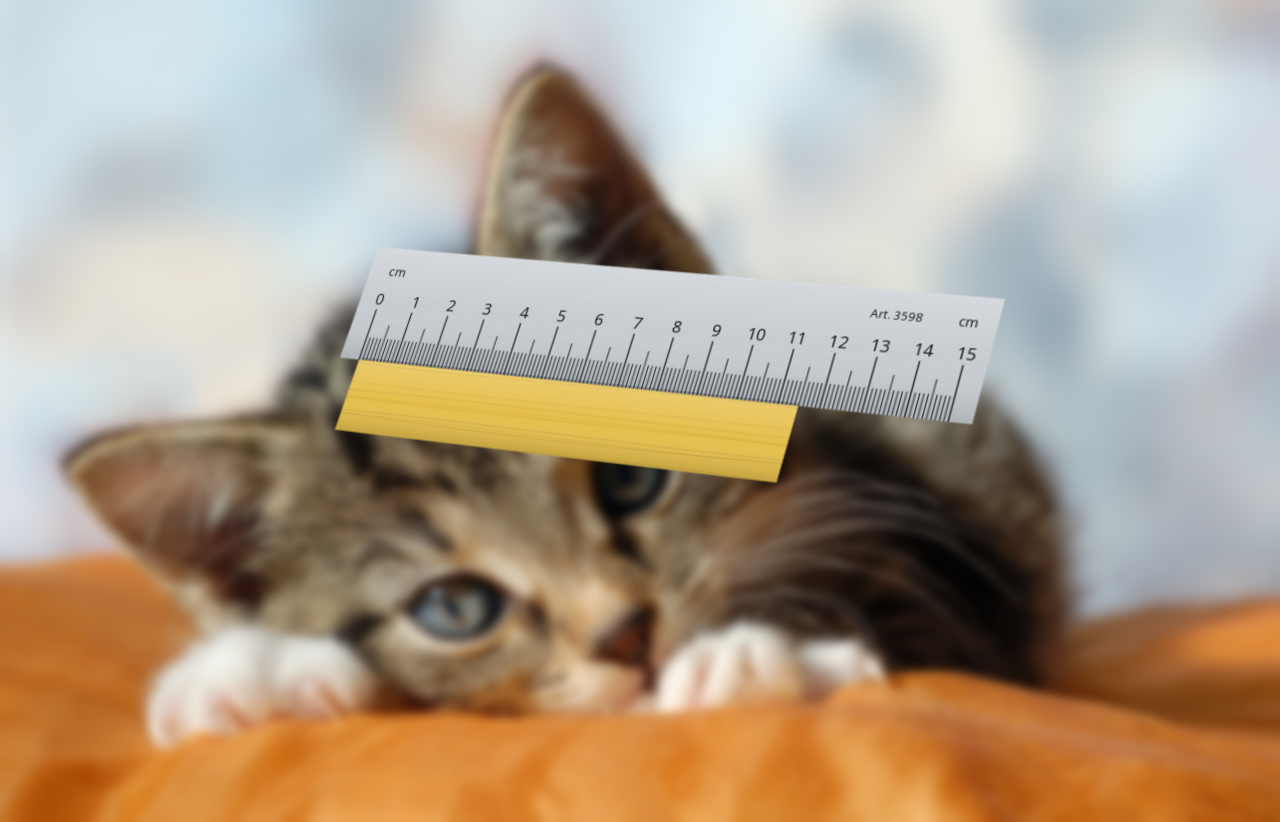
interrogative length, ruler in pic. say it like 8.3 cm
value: 11.5 cm
